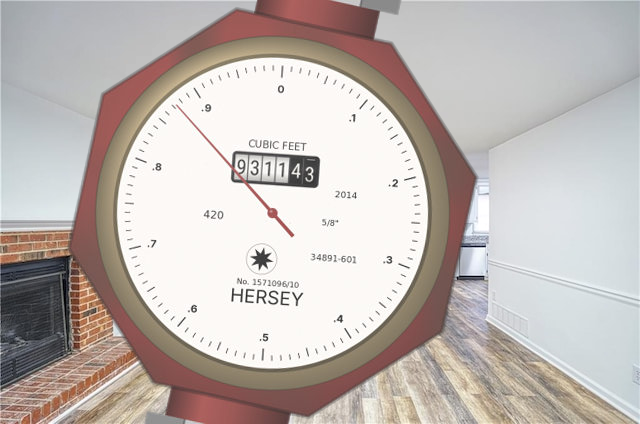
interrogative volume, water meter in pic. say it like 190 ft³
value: 931142.87 ft³
